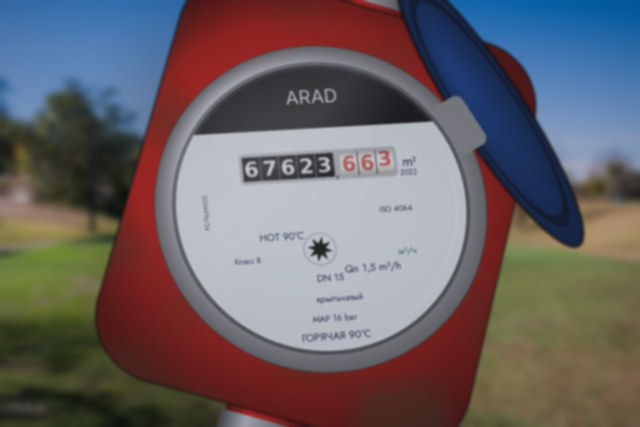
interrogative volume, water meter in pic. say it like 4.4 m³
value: 67623.663 m³
